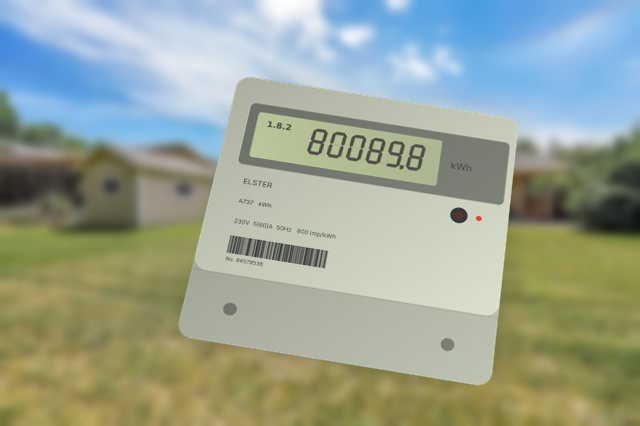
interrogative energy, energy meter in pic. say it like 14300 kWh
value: 80089.8 kWh
